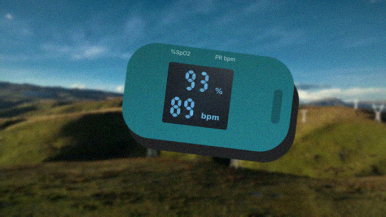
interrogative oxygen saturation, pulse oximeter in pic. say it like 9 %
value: 93 %
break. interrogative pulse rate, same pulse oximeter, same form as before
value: 89 bpm
